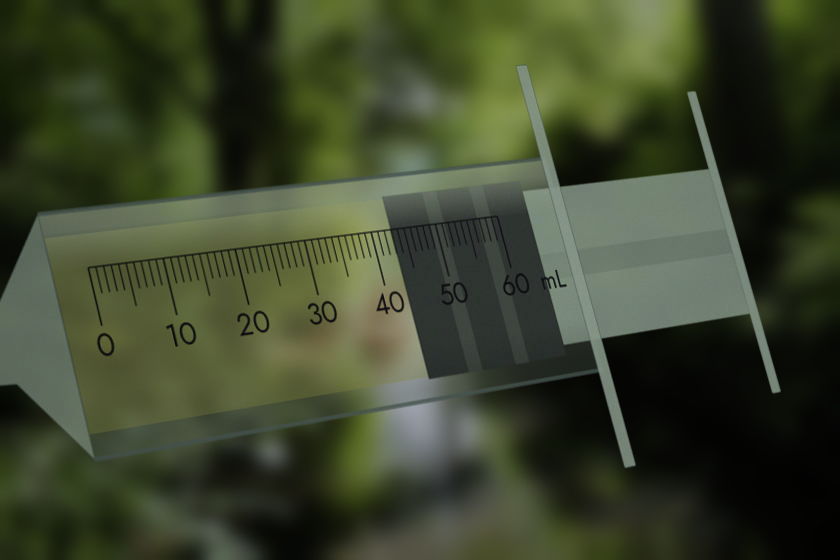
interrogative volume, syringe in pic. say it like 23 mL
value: 43 mL
